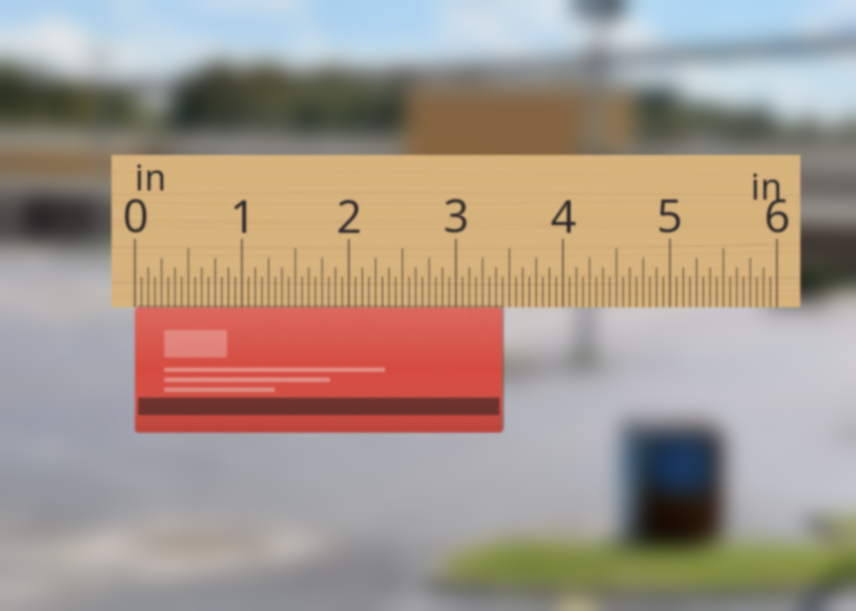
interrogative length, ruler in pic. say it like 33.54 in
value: 3.4375 in
